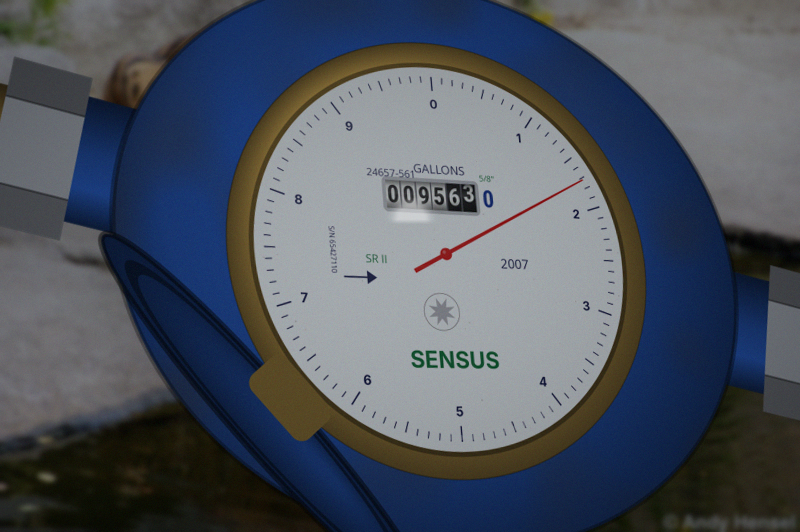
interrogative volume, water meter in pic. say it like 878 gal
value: 95631.7 gal
